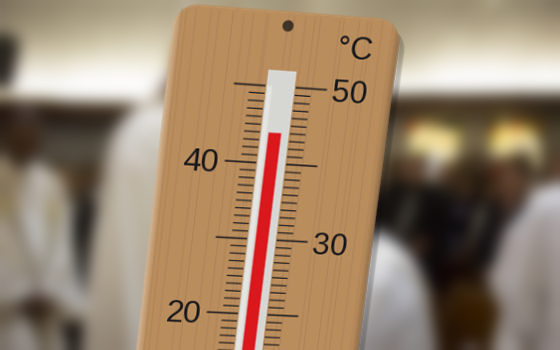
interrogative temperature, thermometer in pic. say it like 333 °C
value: 44 °C
